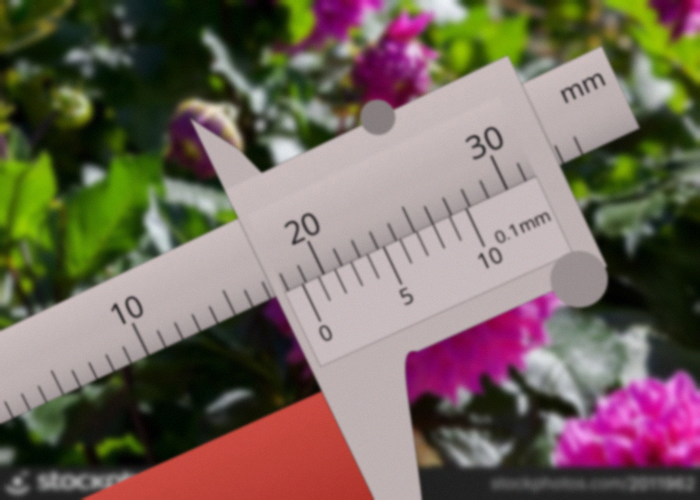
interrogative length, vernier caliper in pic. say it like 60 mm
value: 18.8 mm
